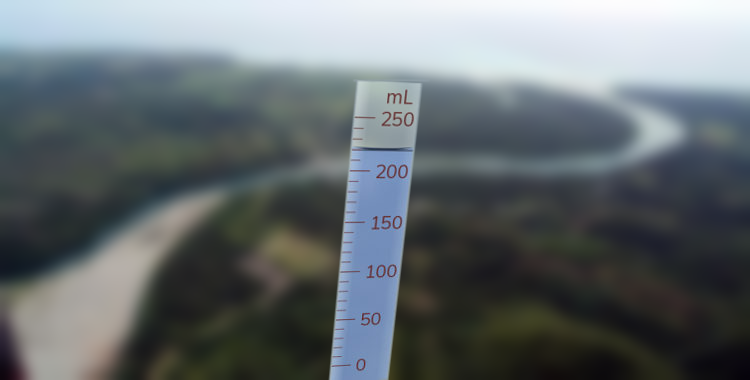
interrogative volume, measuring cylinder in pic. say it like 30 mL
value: 220 mL
